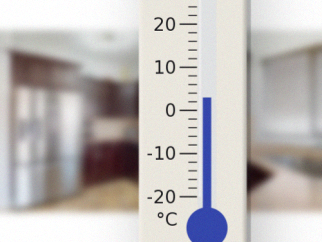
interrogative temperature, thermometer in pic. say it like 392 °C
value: 3 °C
